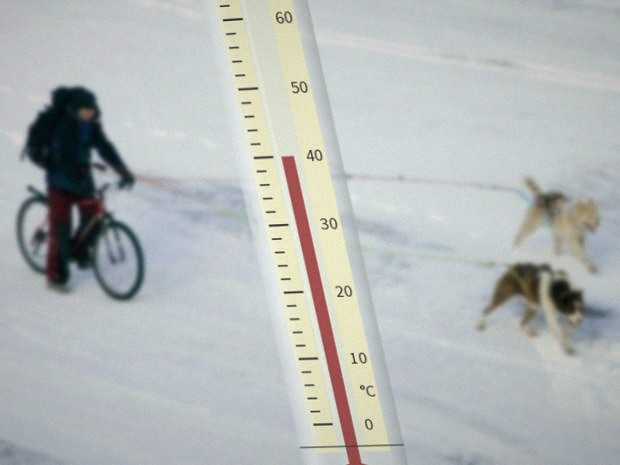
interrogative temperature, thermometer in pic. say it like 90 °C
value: 40 °C
